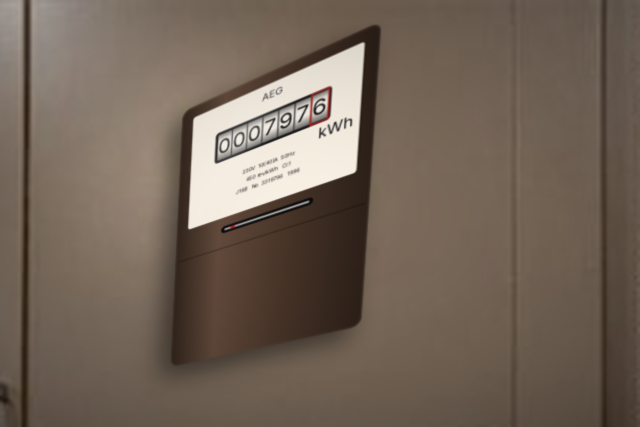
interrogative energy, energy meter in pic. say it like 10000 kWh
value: 797.6 kWh
